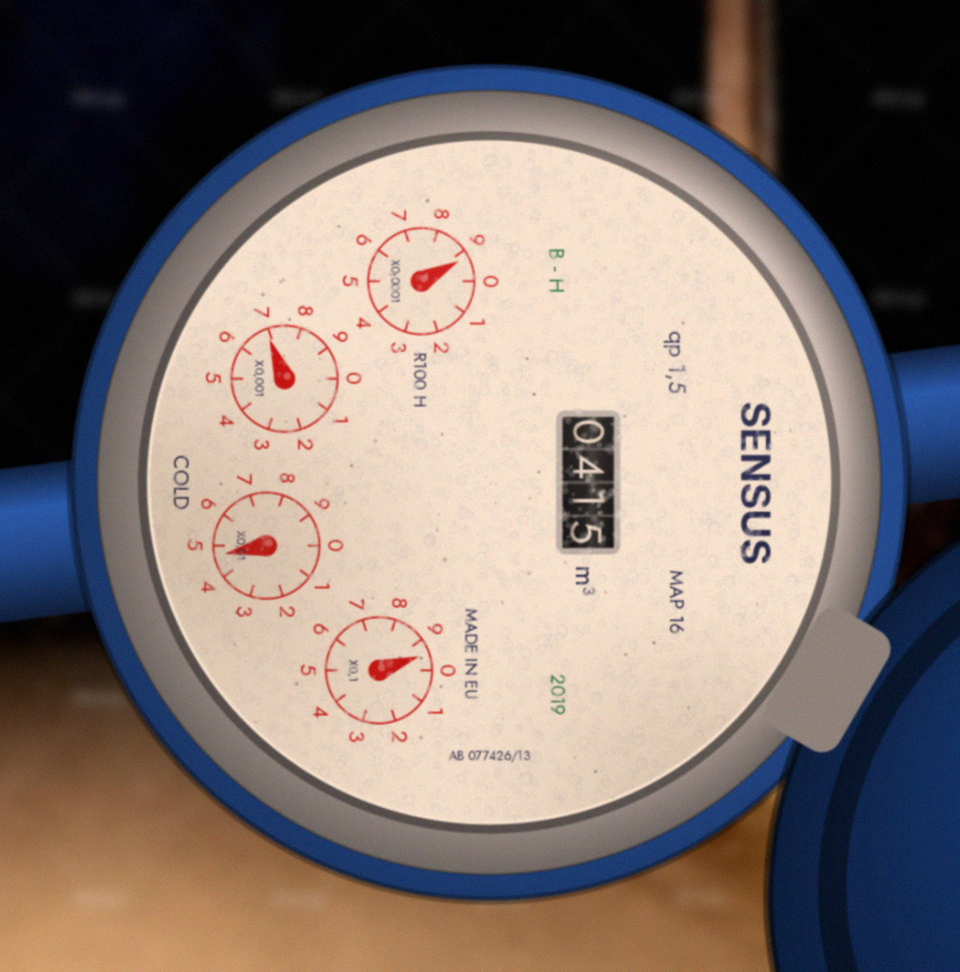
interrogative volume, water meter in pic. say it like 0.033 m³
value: 414.9469 m³
